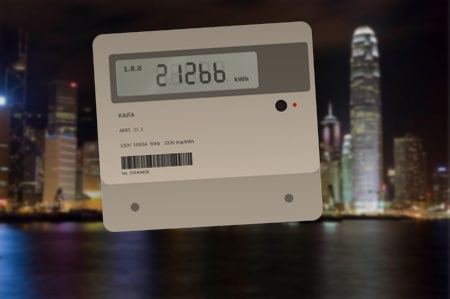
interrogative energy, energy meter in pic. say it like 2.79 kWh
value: 21266 kWh
